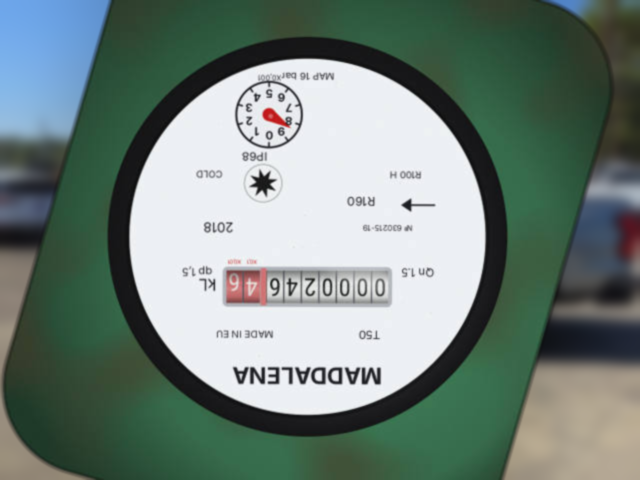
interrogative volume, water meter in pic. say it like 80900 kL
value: 246.458 kL
